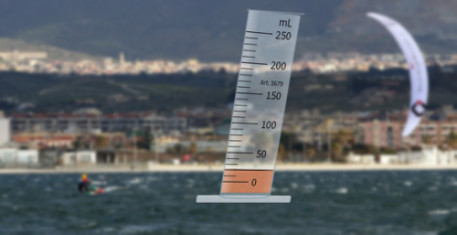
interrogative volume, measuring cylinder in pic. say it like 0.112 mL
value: 20 mL
